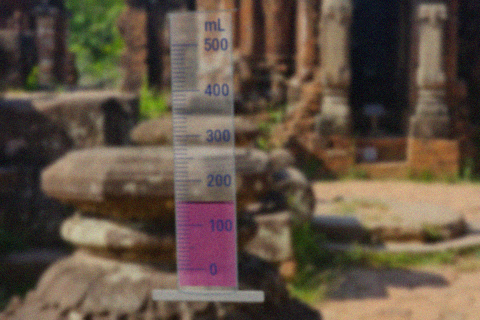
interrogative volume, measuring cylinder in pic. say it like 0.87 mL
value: 150 mL
